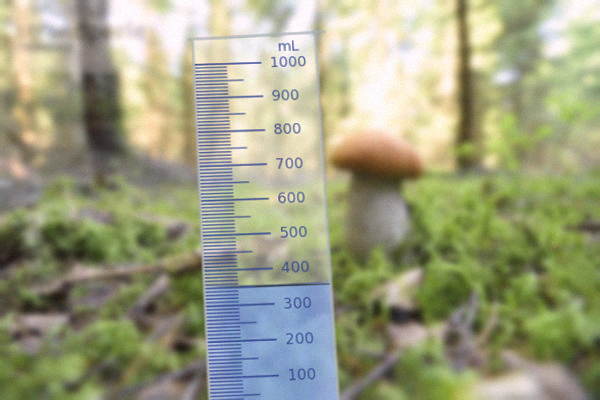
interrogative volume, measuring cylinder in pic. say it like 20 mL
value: 350 mL
